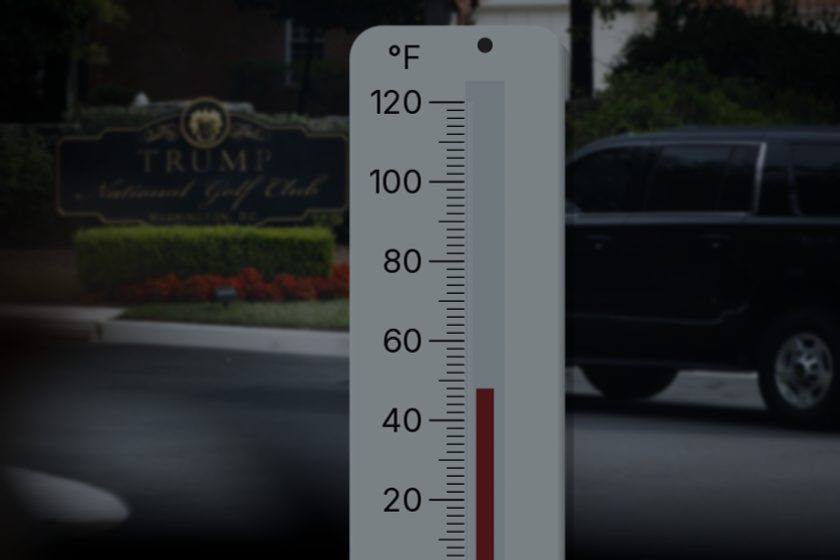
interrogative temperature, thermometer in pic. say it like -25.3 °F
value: 48 °F
